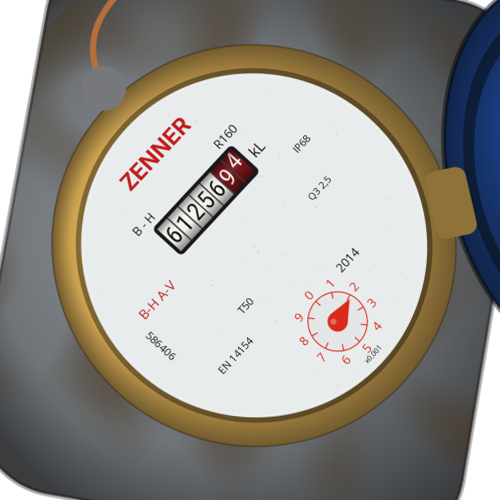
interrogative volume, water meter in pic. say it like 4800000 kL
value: 61256.942 kL
